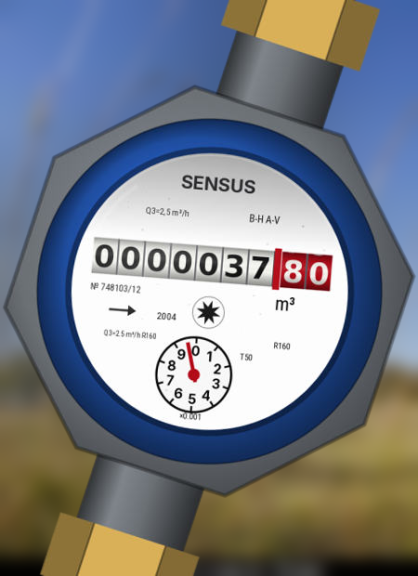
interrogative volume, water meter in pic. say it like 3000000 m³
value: 37.799 m³
